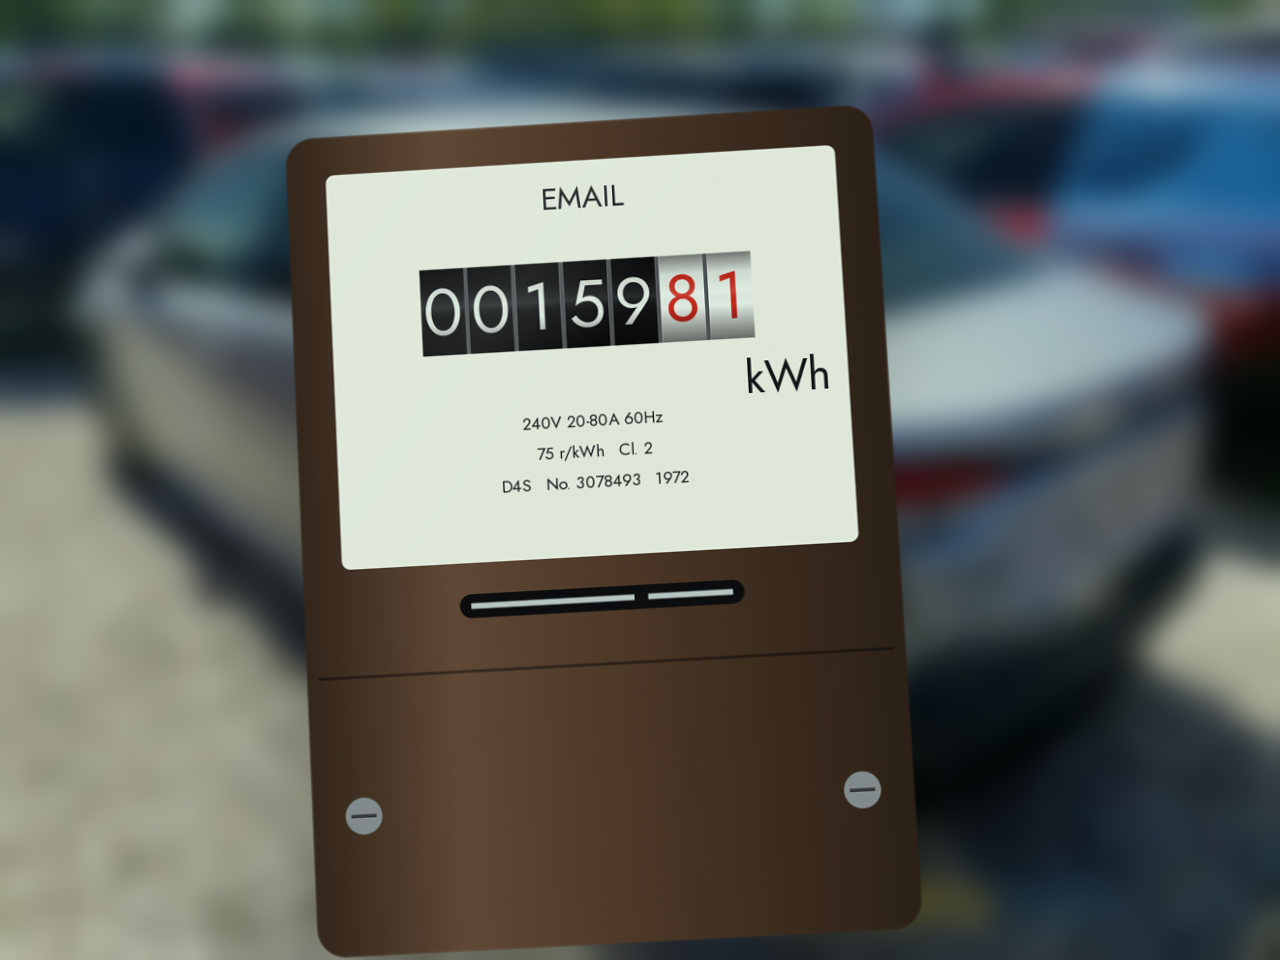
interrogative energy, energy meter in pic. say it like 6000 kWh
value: 159.81 kWh
